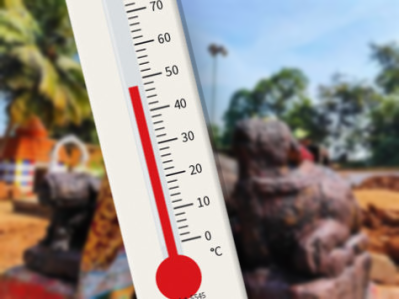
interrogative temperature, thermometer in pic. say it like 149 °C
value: 48 °C
